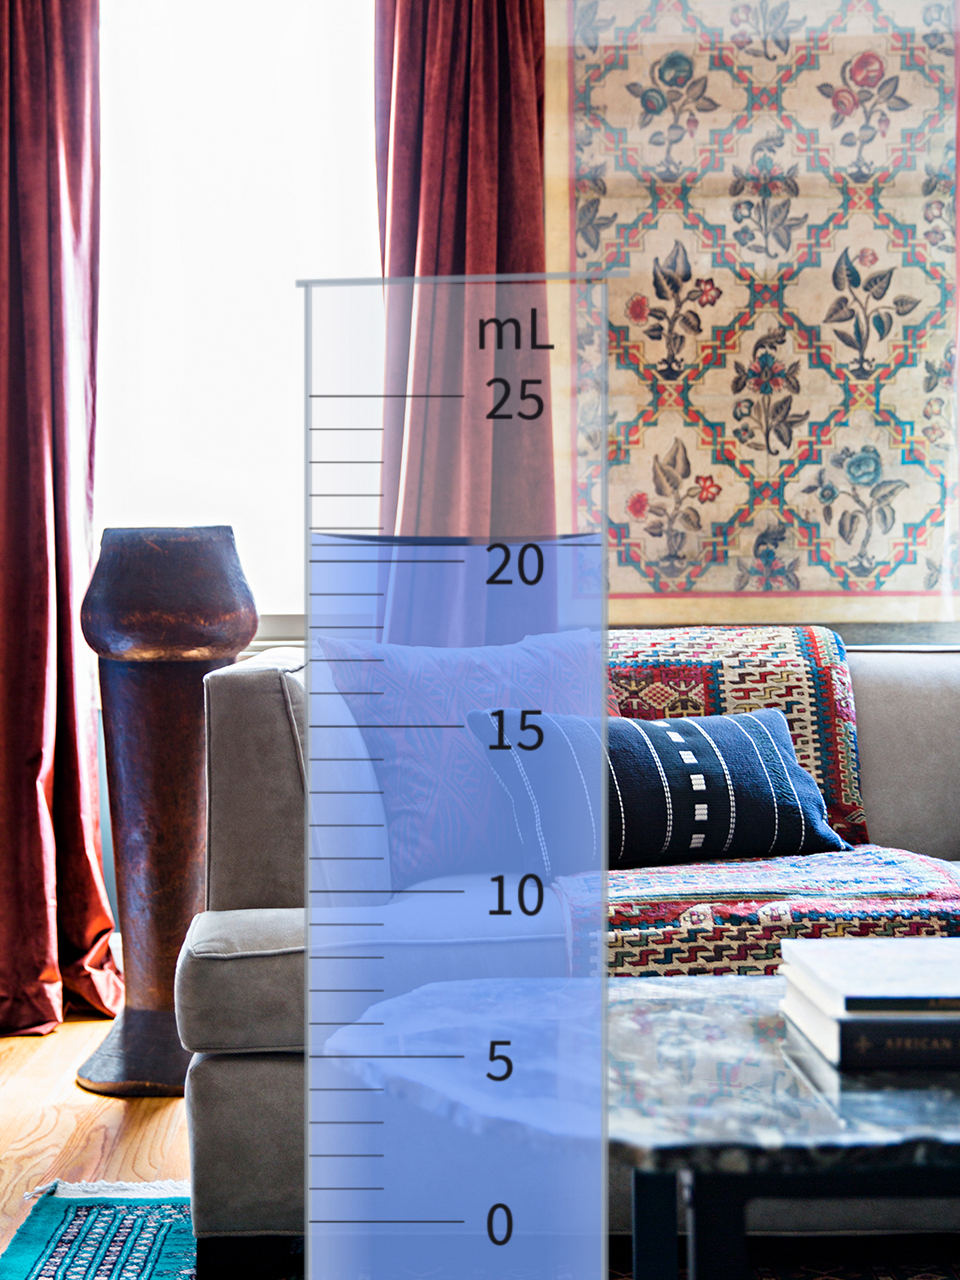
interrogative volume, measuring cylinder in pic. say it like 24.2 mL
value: 20.5 mL
